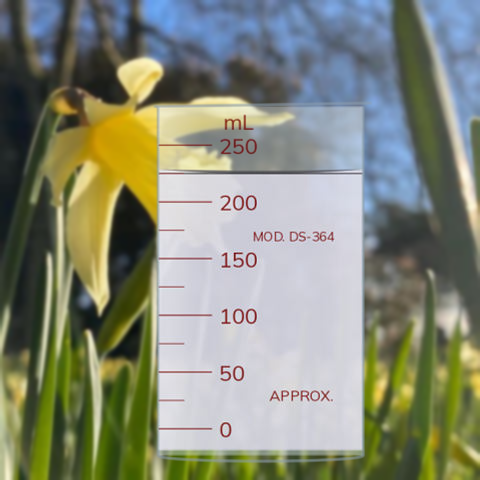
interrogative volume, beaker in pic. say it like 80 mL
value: 225 mL
